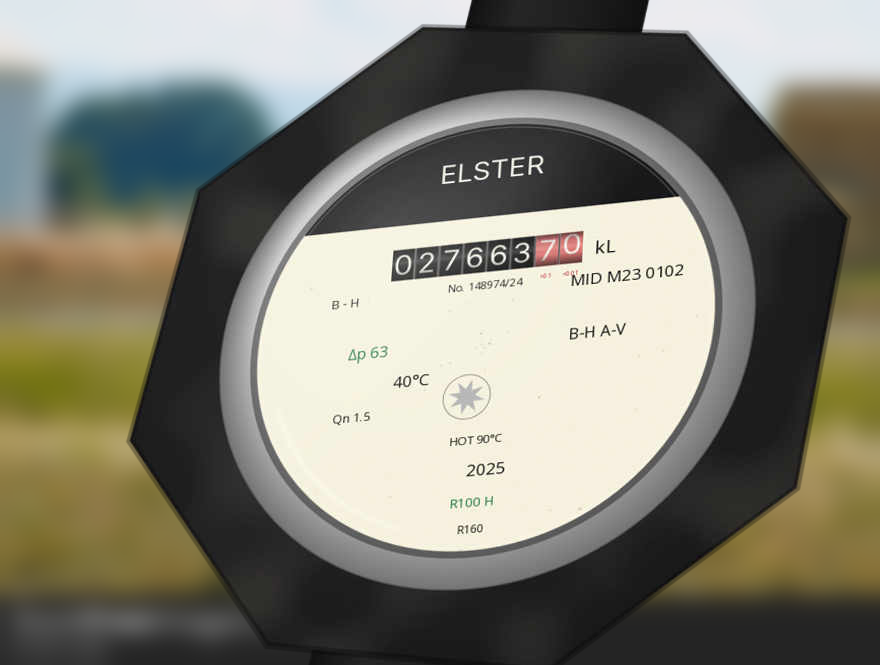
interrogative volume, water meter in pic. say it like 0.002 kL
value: 27663.70 kL
